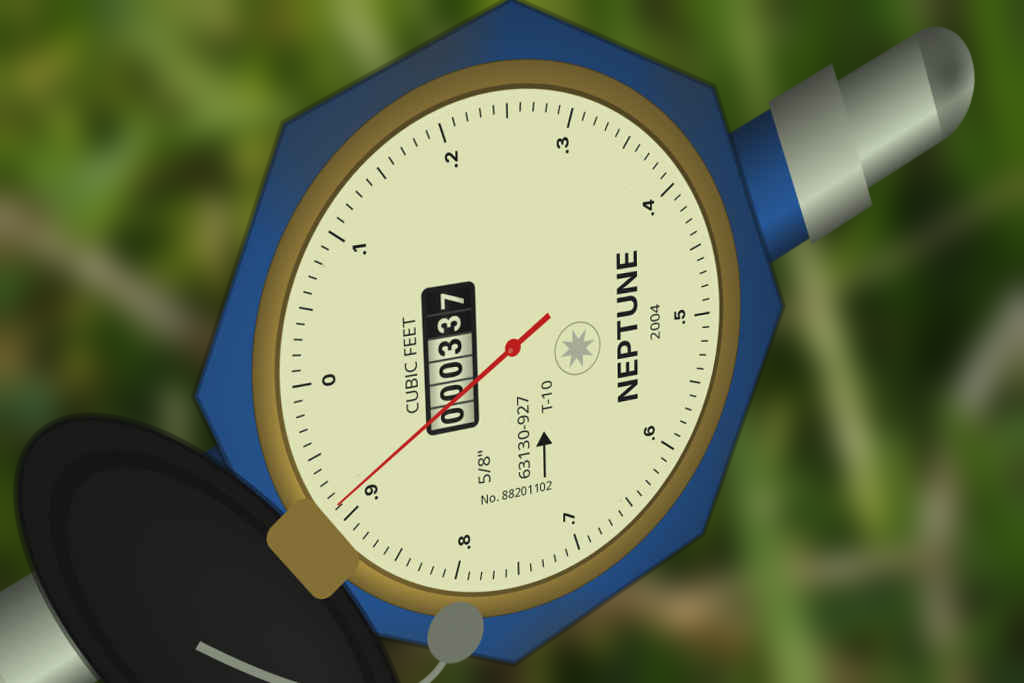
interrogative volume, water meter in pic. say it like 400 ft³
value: 336.91 ft³
